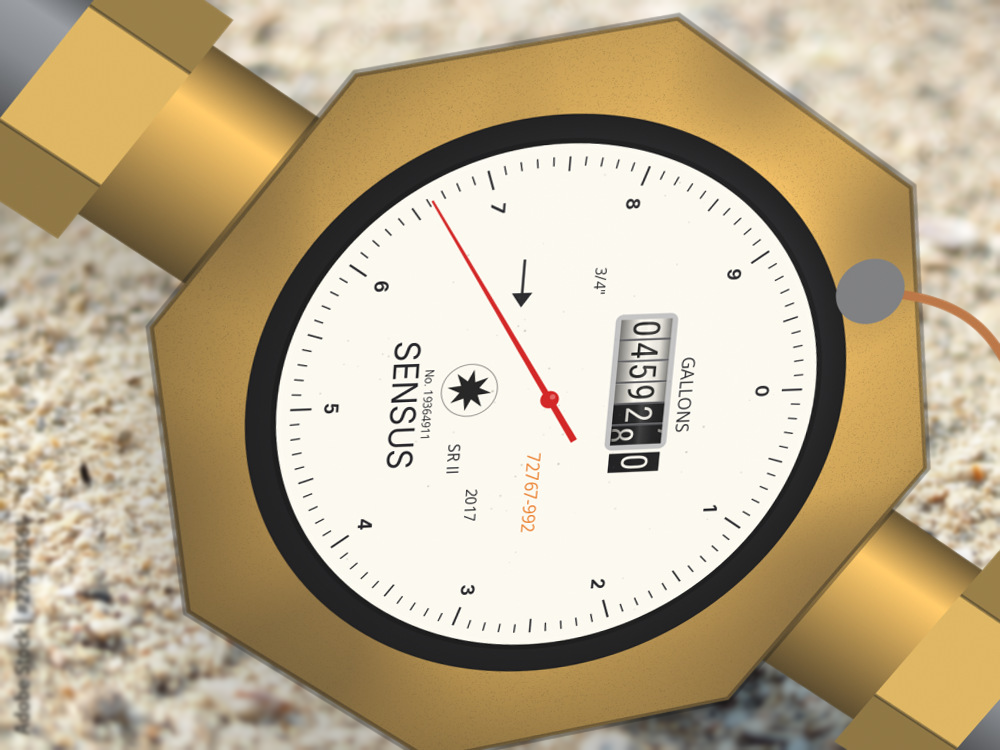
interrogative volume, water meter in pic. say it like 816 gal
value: 459276.6 gal
